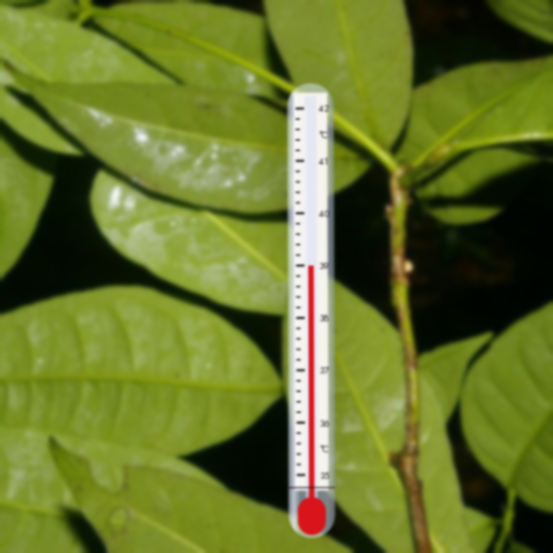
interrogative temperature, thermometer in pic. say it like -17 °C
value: 39 °C
